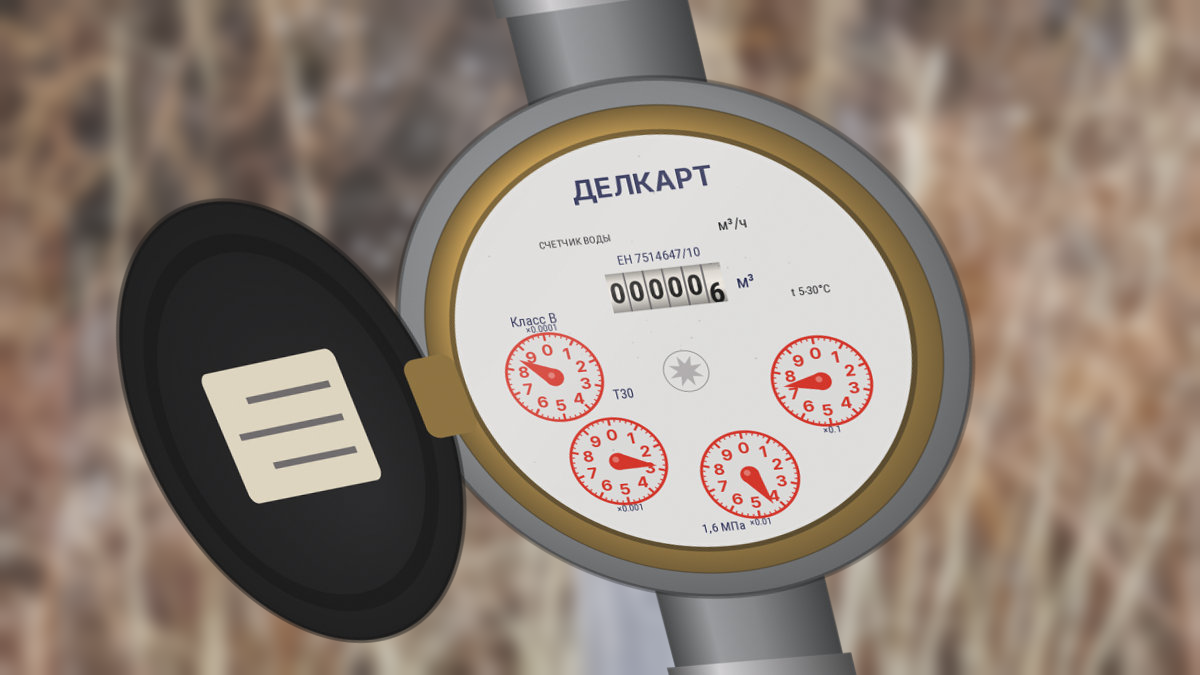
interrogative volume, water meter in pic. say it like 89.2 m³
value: 5.7428 m³
